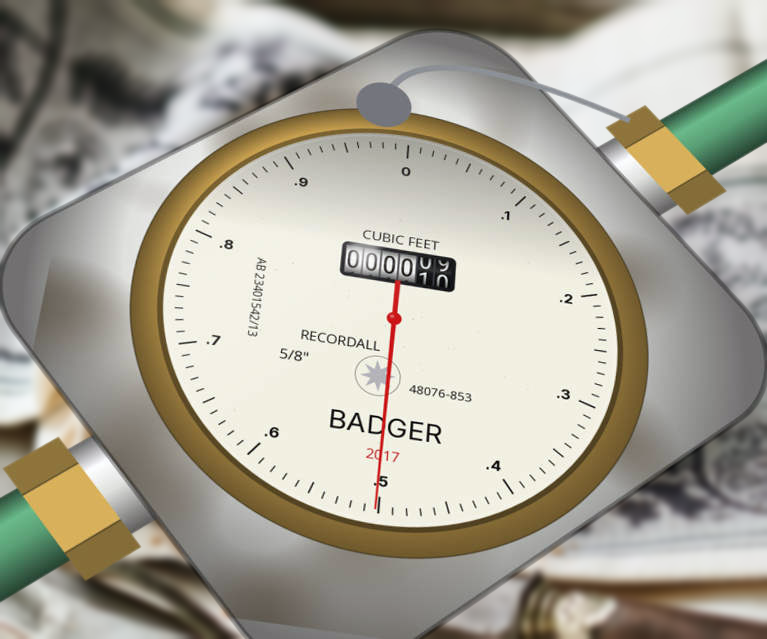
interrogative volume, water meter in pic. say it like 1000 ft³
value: 9.50 ft³
